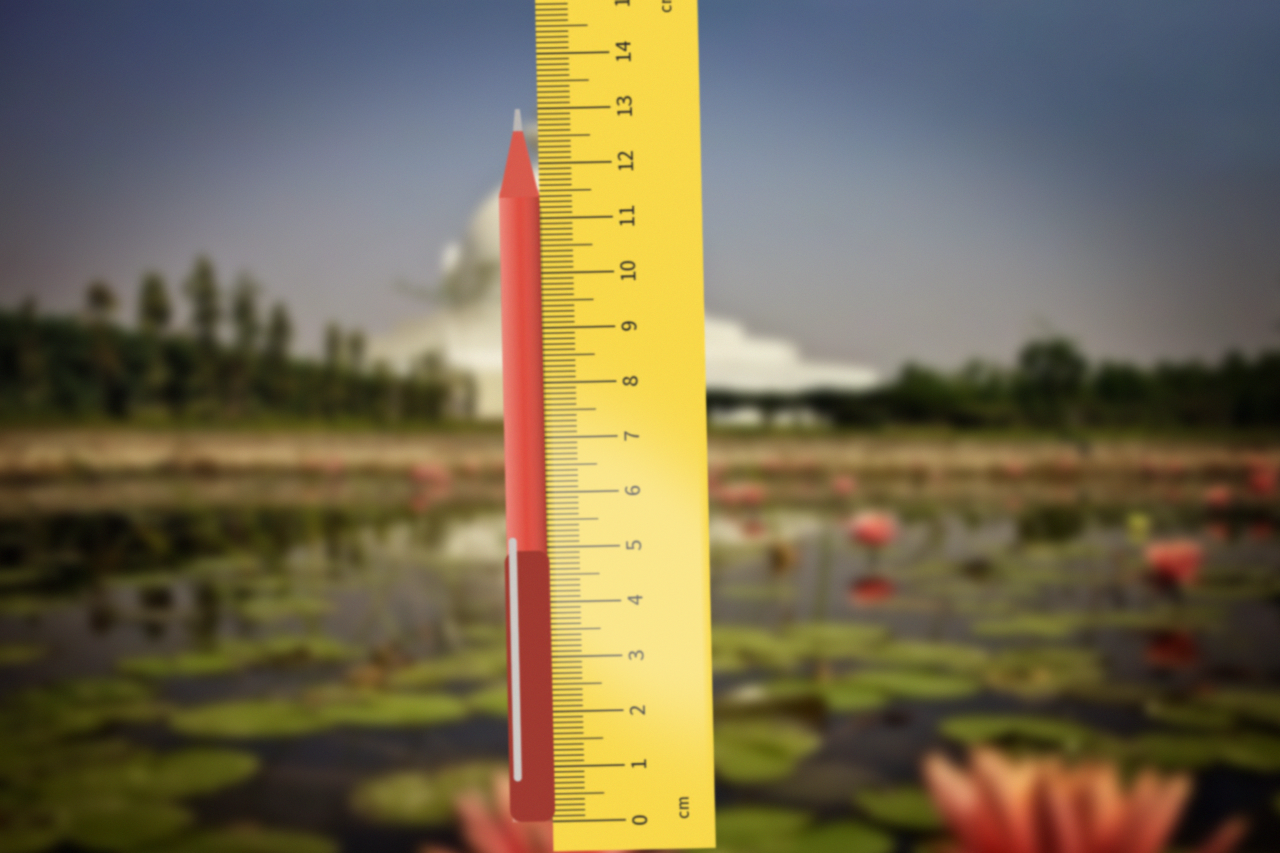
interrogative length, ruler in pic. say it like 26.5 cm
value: 13 cm
